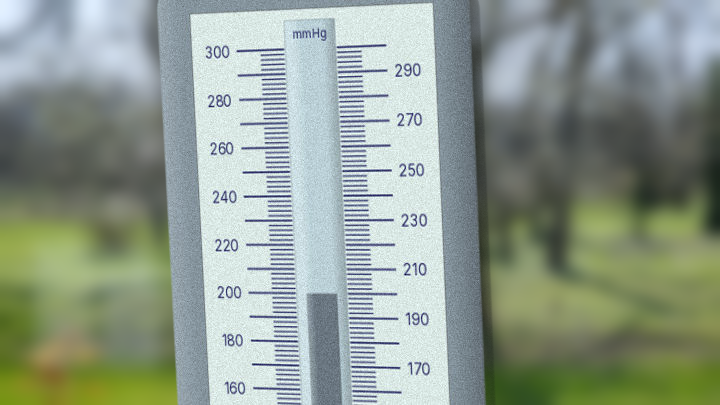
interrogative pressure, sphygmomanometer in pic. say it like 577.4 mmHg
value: 200 mmHg
